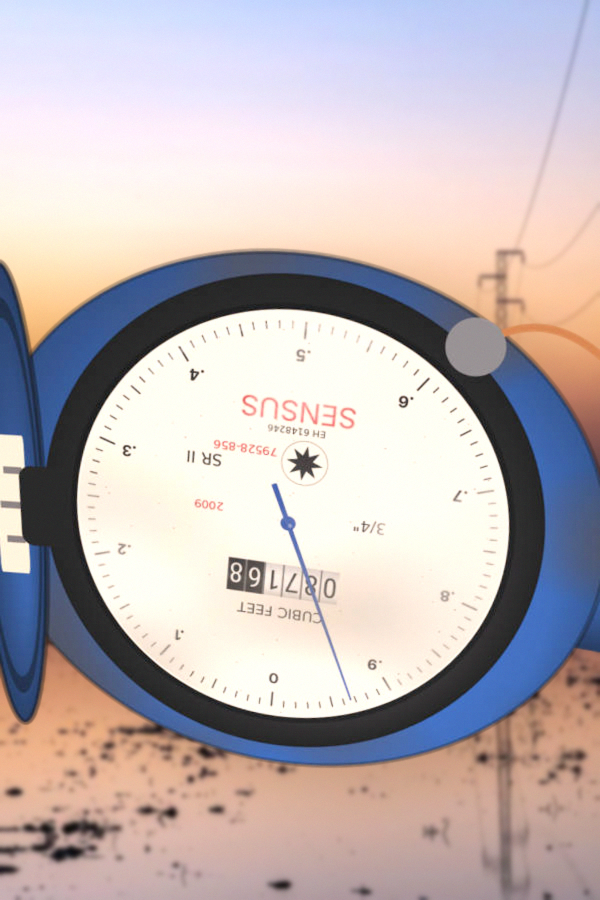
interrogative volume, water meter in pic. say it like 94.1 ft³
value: 87167.93 ft³
